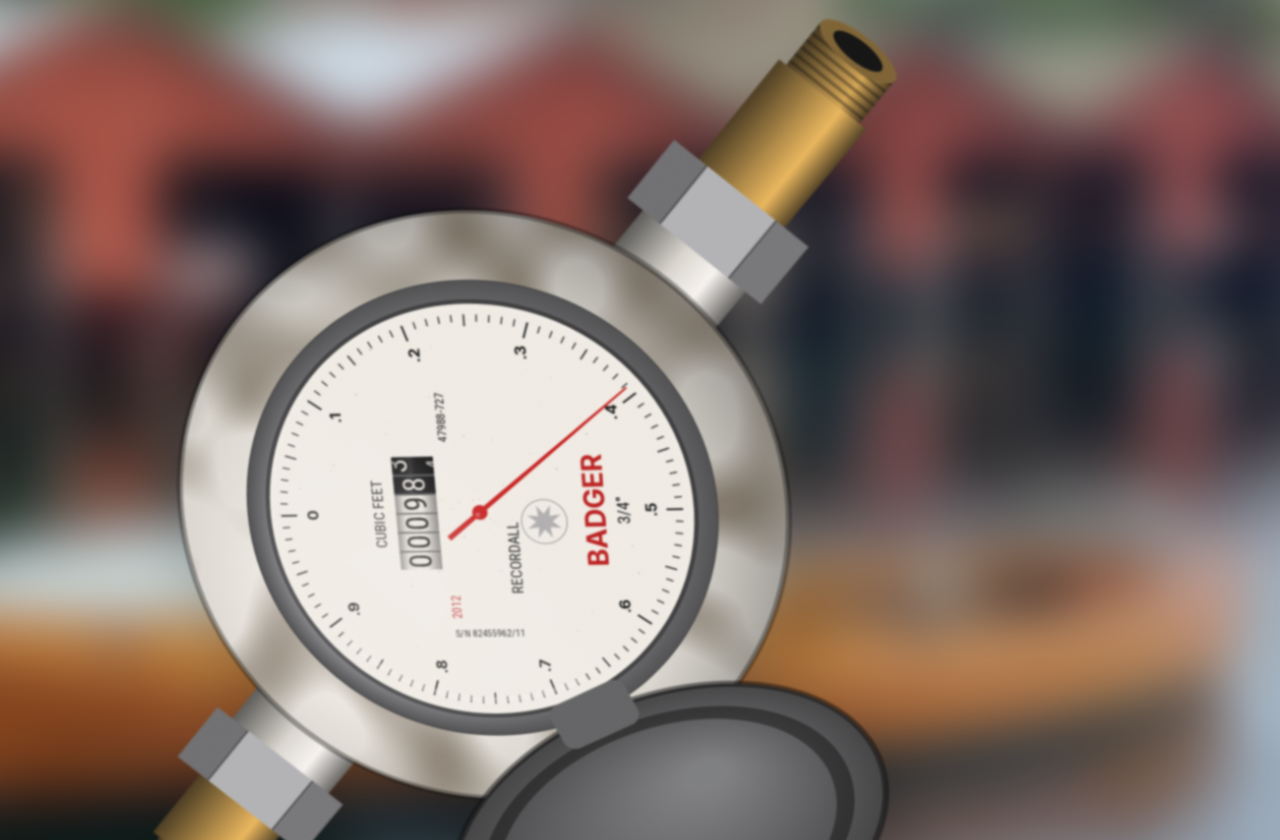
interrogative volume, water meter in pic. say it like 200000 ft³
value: 983.39 ft³
